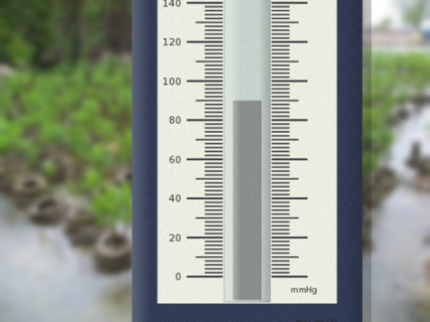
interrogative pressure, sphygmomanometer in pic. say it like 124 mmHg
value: 90 mmHg
